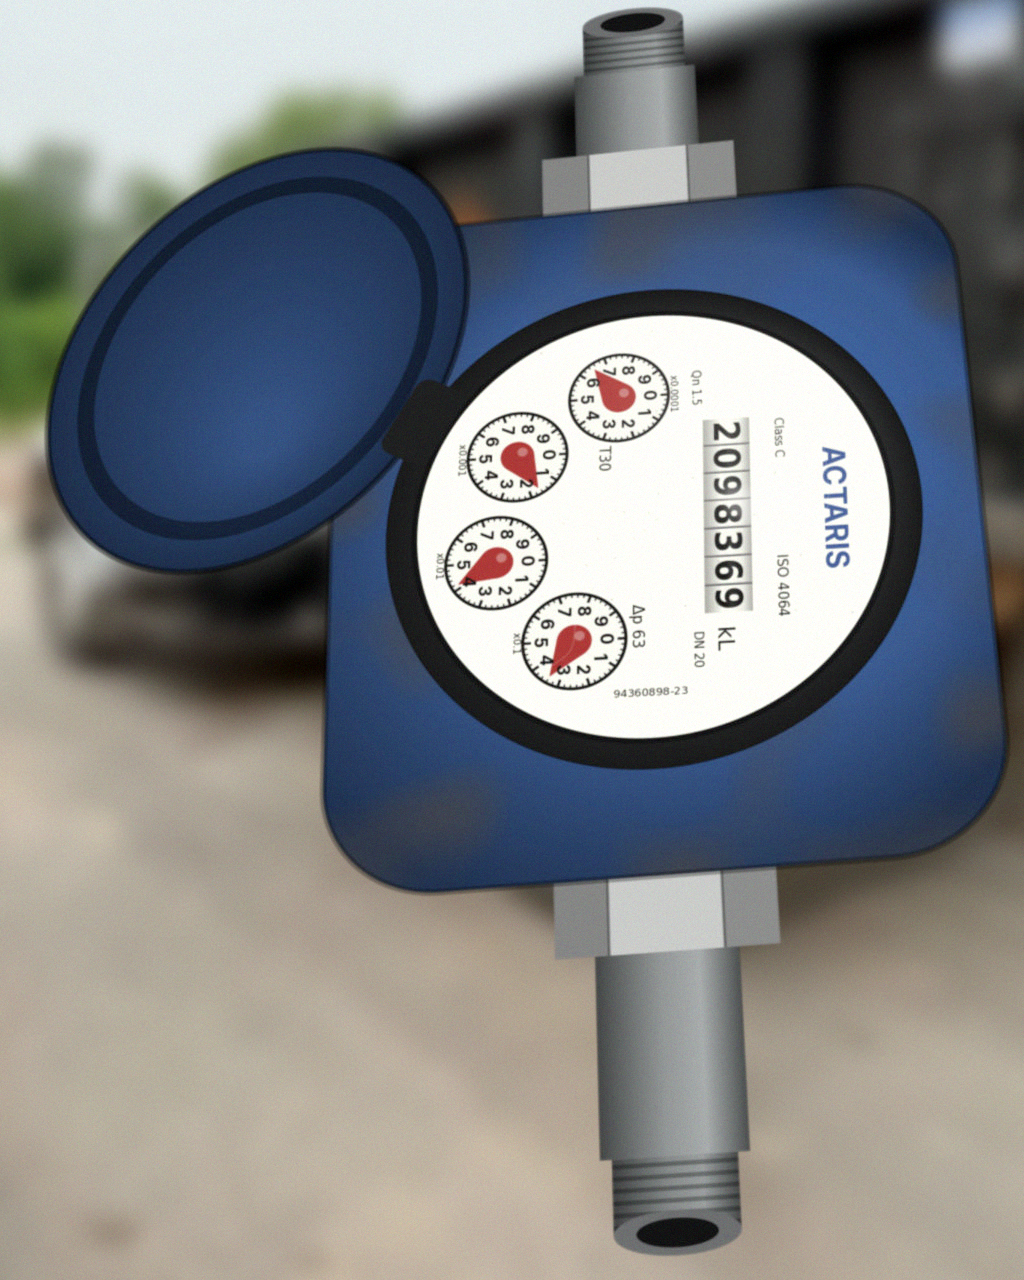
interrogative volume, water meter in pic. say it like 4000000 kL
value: 2098369.3416 kL
